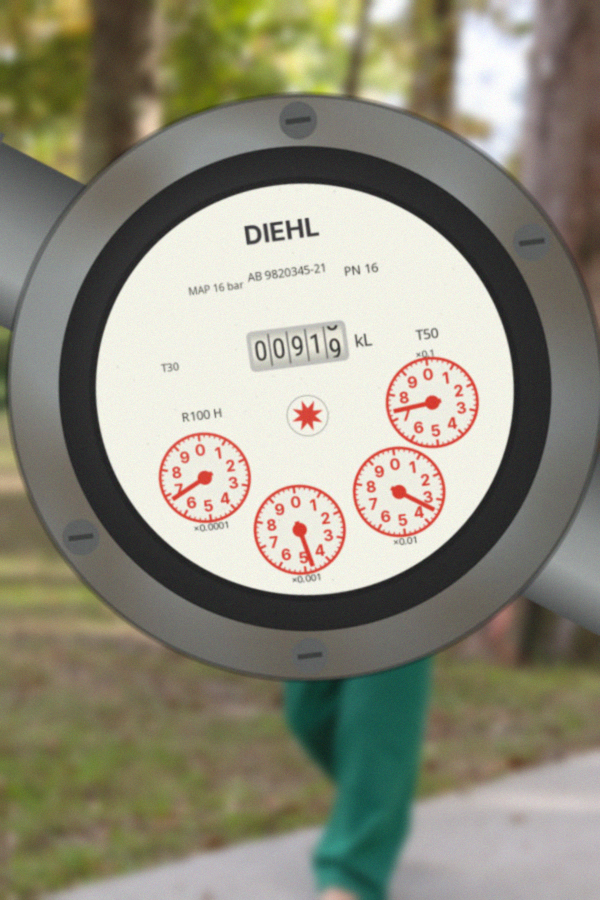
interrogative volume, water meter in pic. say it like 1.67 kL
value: 918.7346 kL
